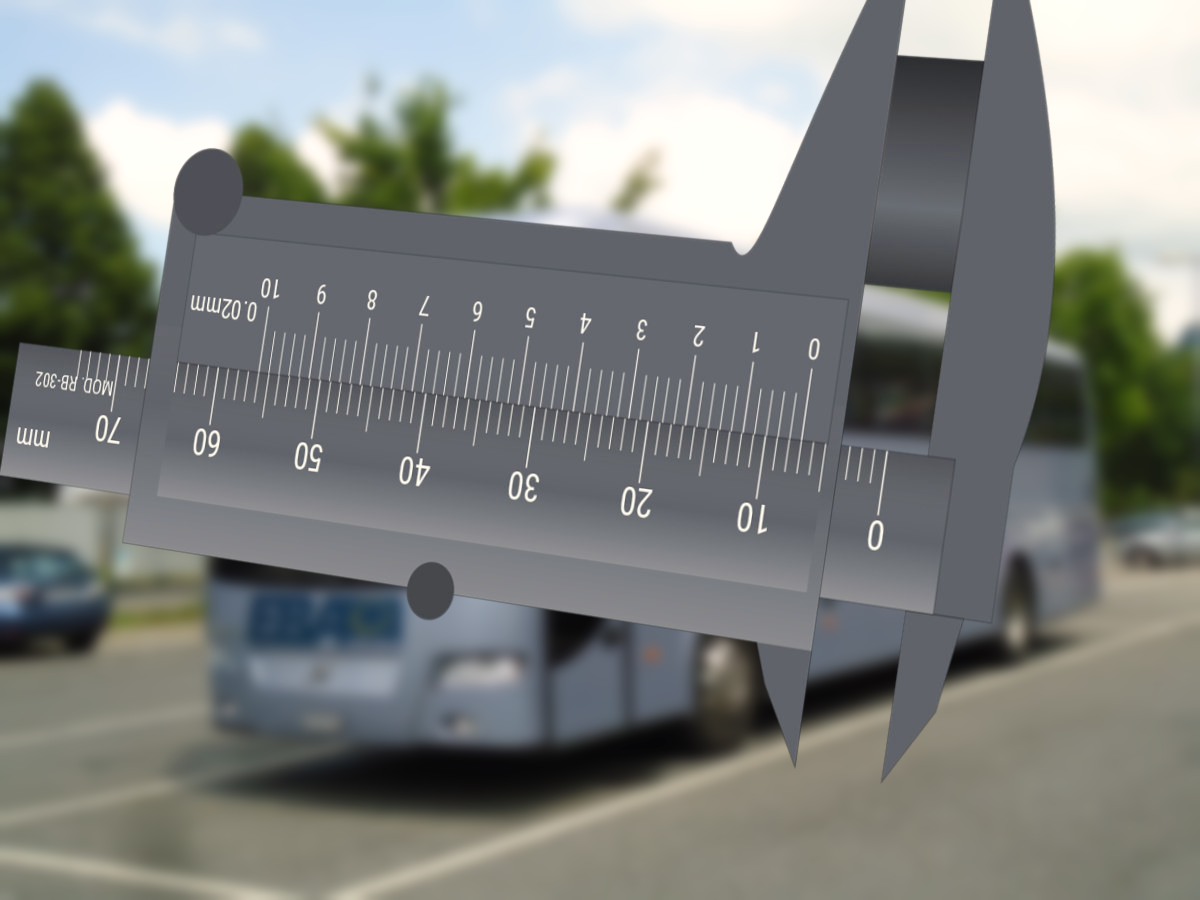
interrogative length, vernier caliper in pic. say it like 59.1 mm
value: 7.0 mm
